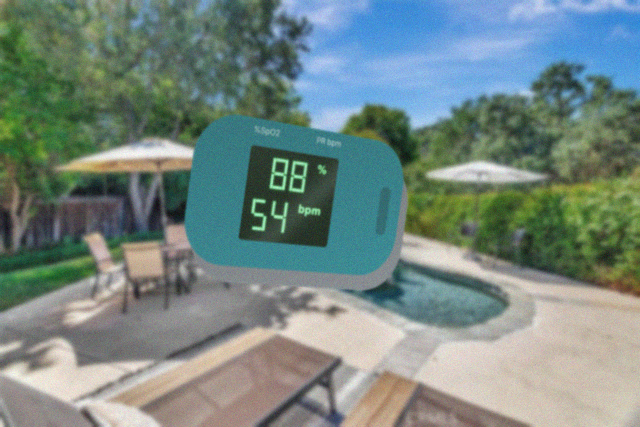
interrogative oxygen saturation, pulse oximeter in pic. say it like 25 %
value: 88 %
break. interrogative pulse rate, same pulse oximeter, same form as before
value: 54 bpm
